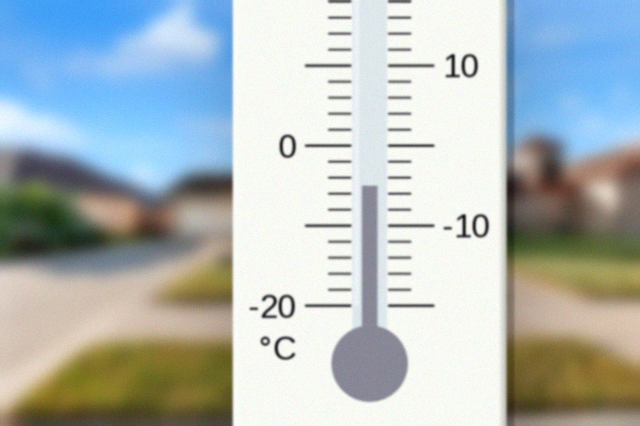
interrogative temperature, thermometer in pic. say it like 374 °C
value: -5 °C
